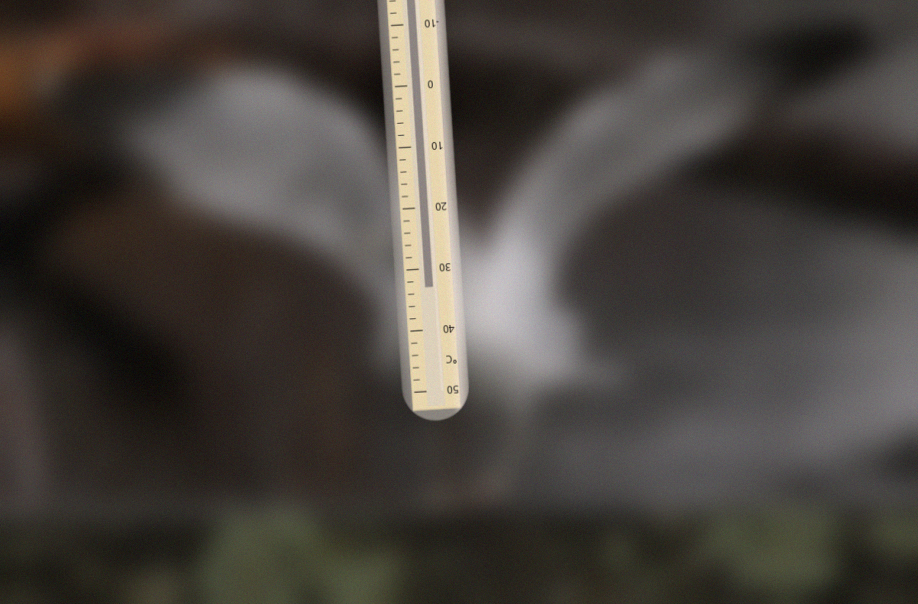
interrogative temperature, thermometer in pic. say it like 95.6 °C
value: 33 °C
